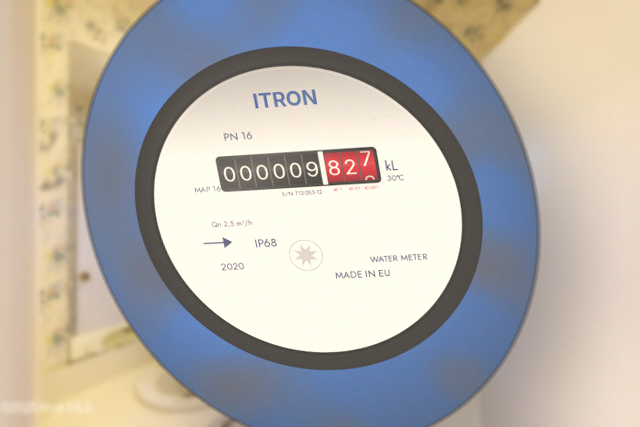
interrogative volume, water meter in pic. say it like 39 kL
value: 9.827 kL
